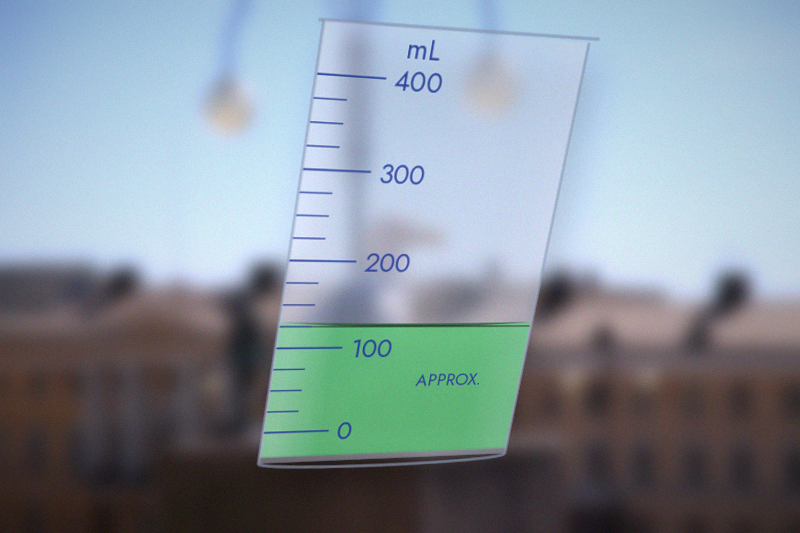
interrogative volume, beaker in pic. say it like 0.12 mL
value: 125 mL
